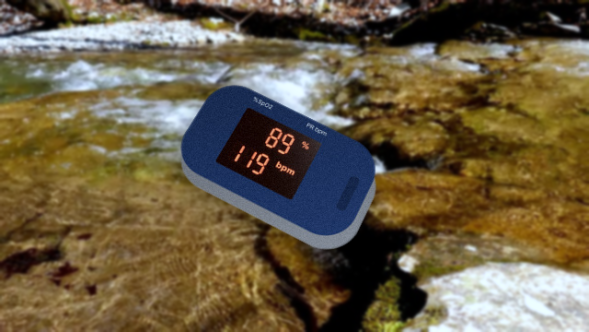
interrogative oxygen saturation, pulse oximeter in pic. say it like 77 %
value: 89 %
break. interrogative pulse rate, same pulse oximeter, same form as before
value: 119 bpm
